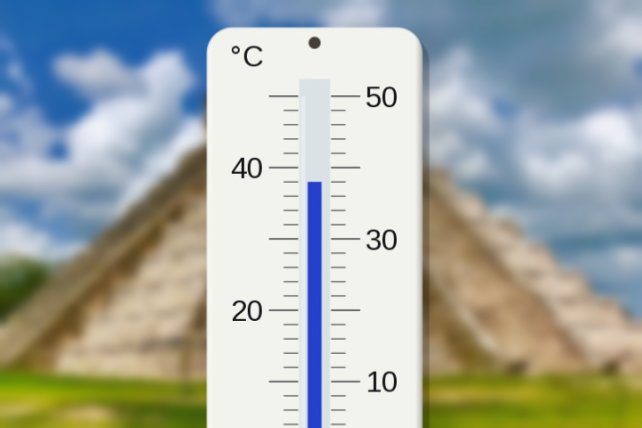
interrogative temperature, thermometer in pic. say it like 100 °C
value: 38 °C
